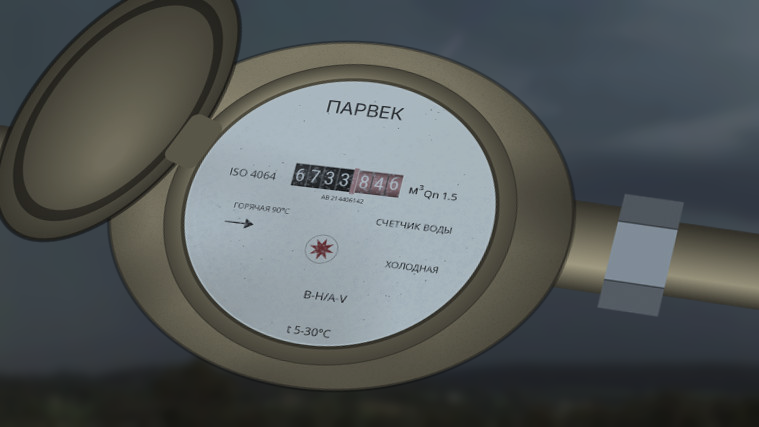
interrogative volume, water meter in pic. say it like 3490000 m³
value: 6733.846 m³
